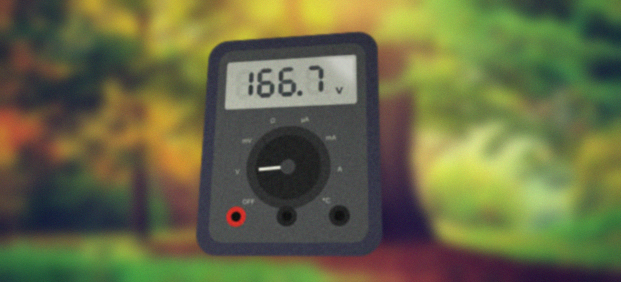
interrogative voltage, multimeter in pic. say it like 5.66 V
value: 166.7 V
